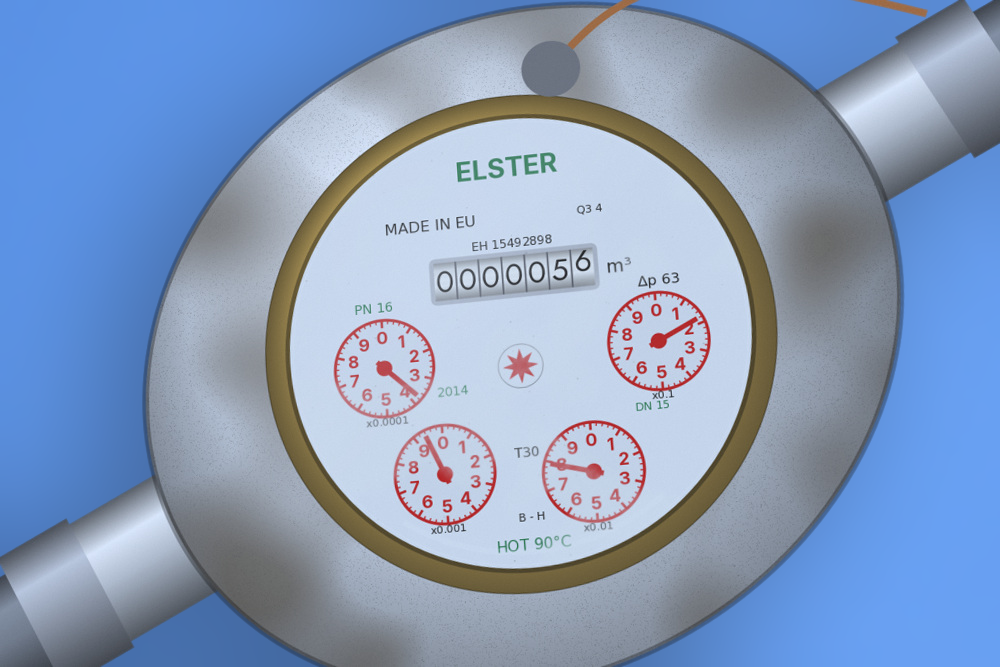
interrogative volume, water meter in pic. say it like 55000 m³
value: 56.1793 m³
